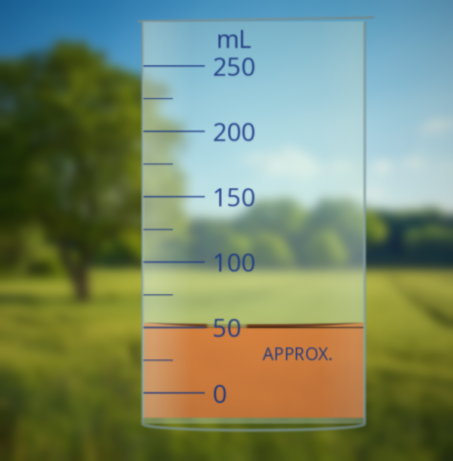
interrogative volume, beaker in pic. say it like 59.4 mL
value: 50 mL
